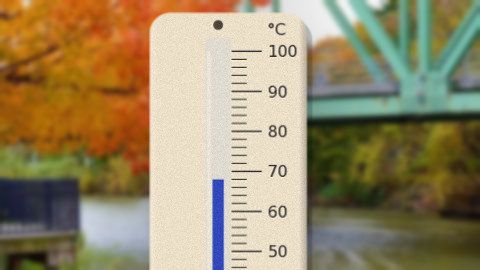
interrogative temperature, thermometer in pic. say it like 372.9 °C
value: 68 °C
